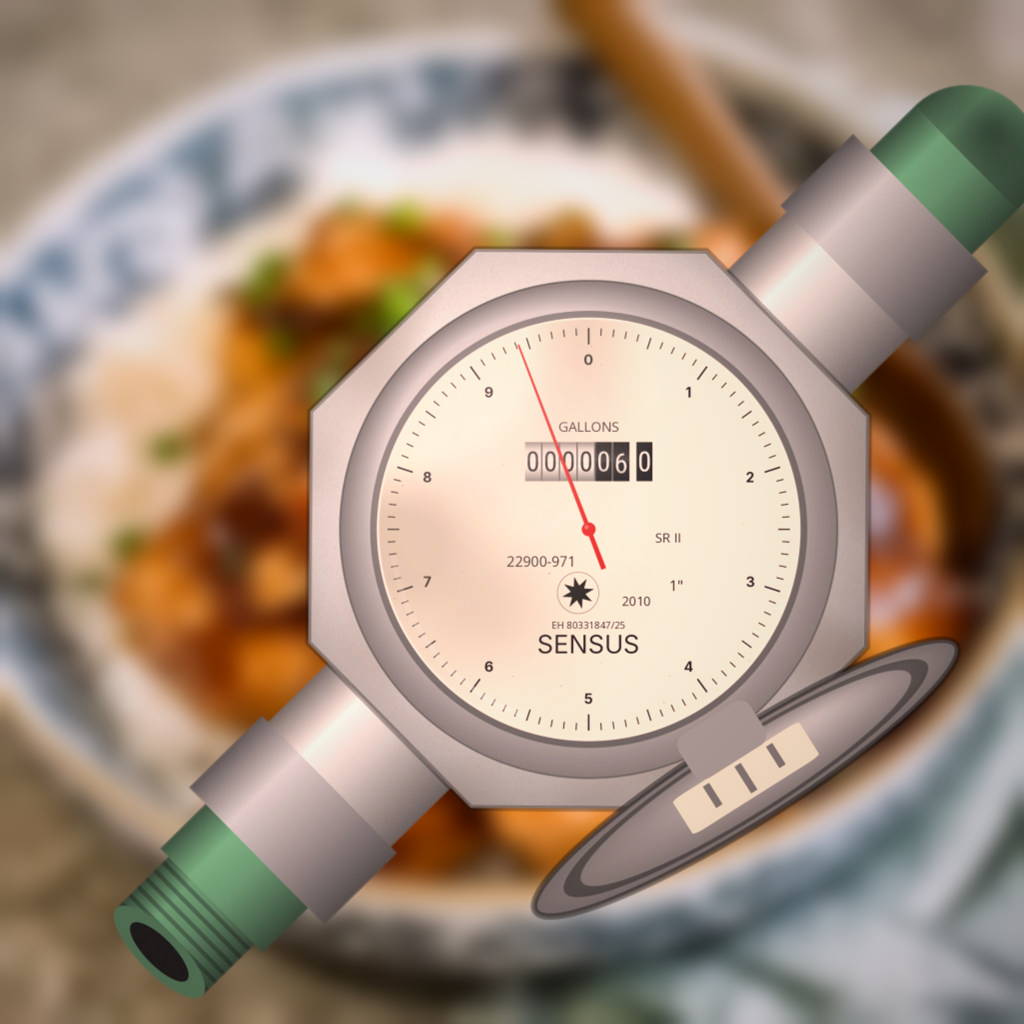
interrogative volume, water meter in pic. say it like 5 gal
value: 59.4 gal
